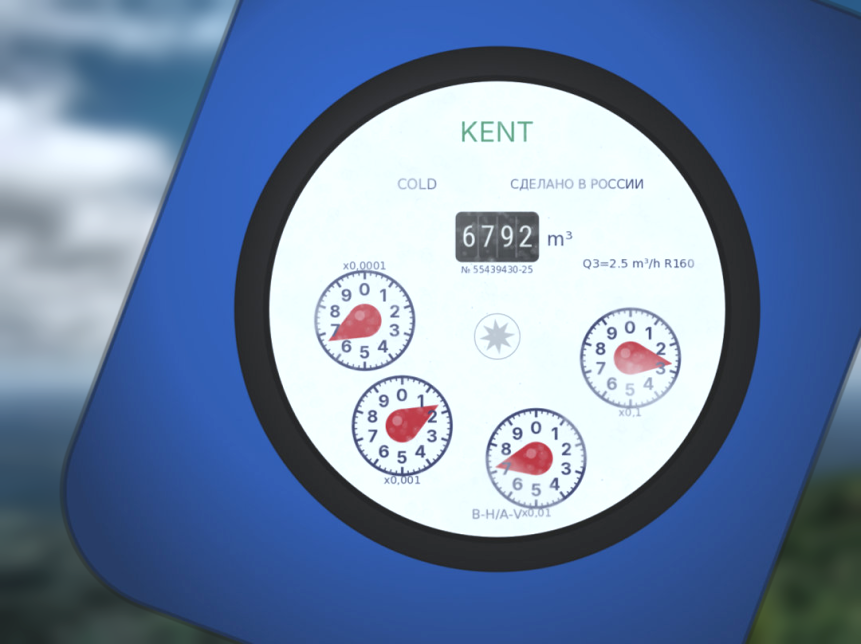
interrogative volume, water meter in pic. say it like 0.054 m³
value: 6792.2716 m³
